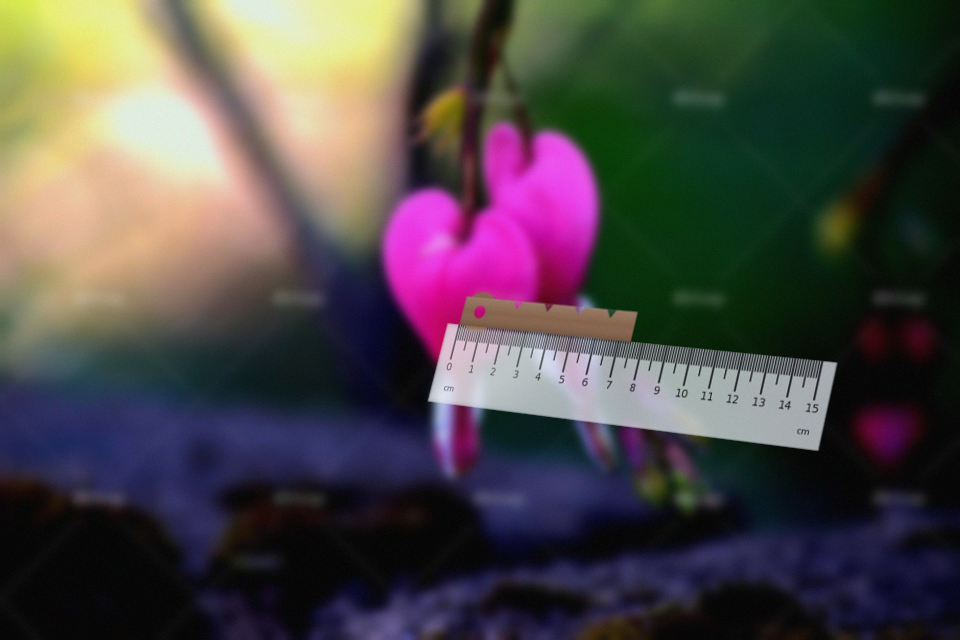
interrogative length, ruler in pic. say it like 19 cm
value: 7.5 cm
